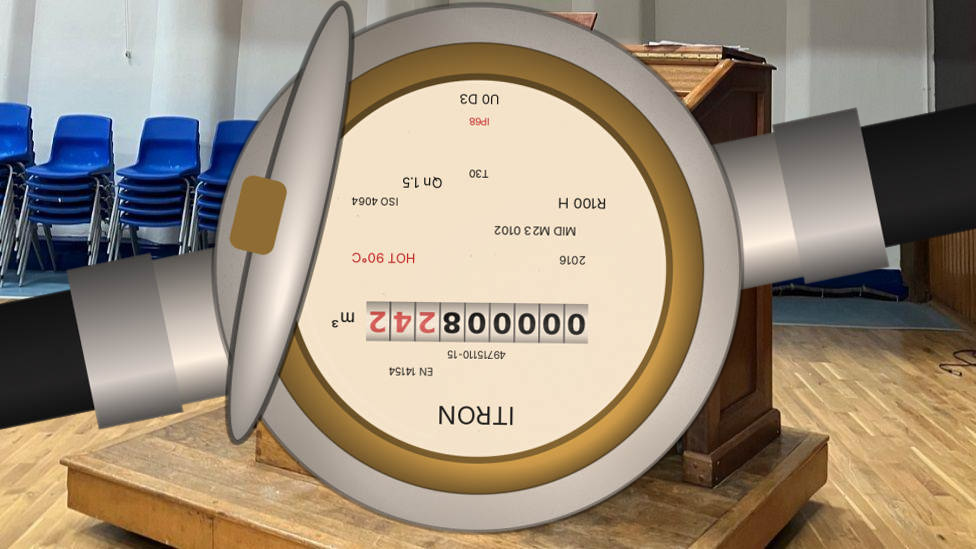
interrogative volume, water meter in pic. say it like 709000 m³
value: 8.242 m³
